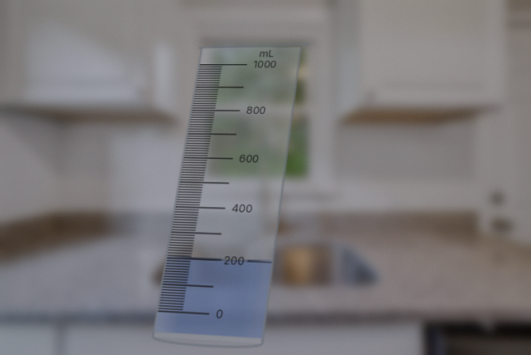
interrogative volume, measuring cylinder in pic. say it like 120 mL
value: 200 mL
